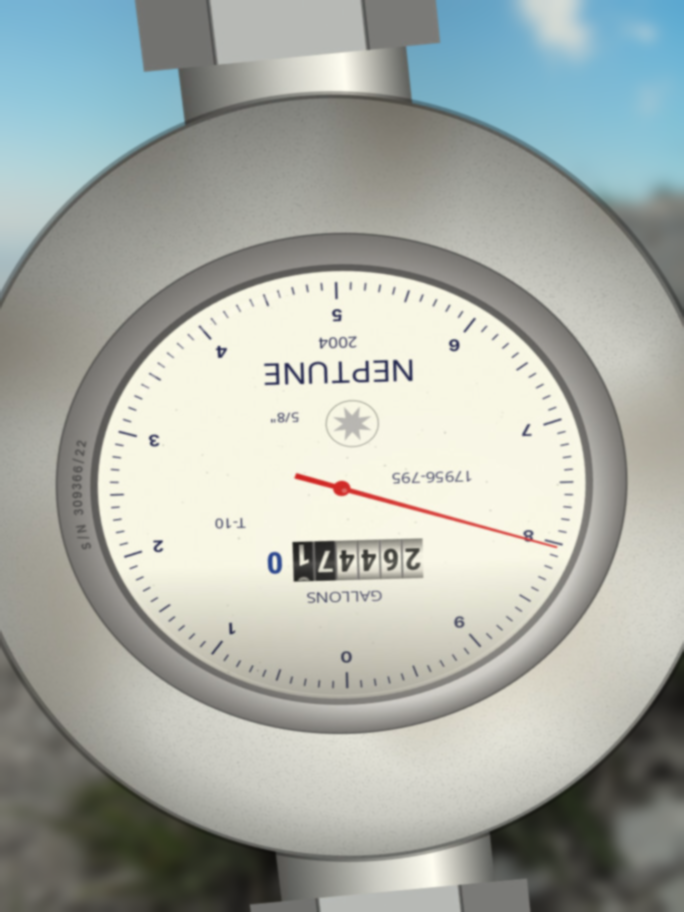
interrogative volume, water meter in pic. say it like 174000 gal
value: 2644708.0 gal
